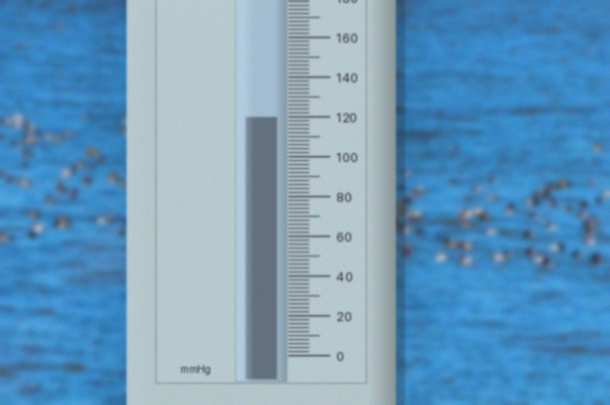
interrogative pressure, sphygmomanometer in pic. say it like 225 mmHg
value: 120 mmHg
